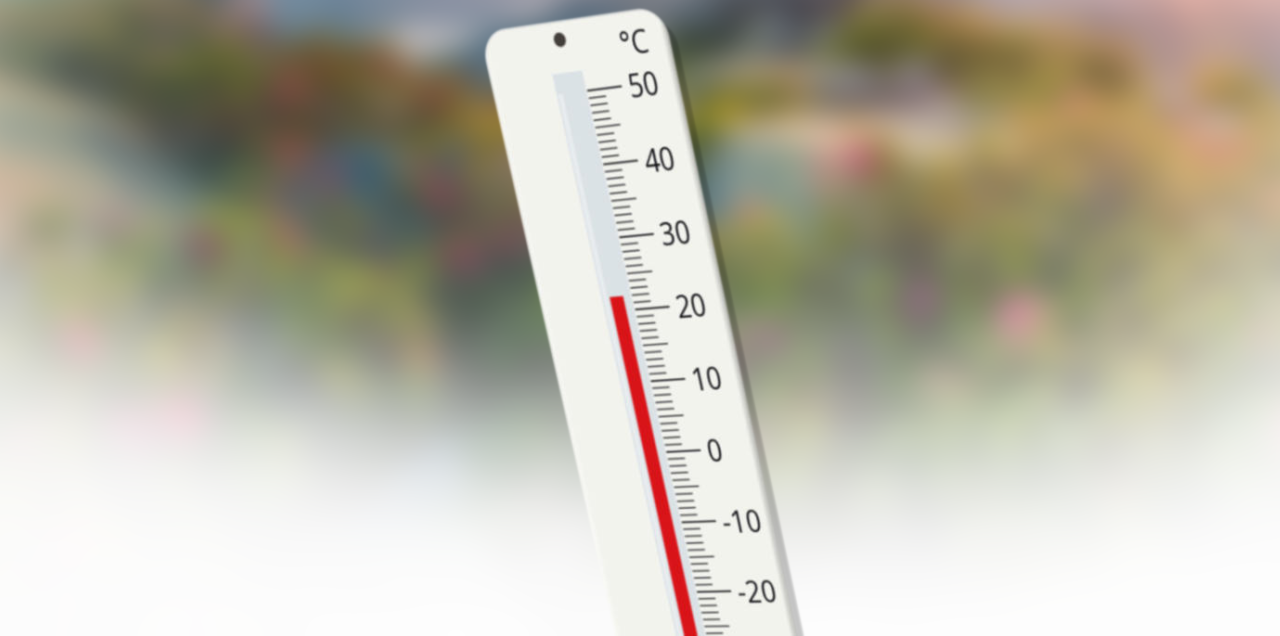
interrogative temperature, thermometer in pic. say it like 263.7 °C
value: 22 °C
